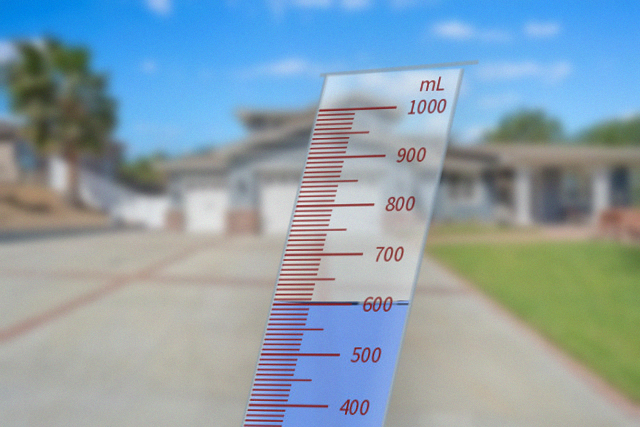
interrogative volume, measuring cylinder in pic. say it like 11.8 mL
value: 600 mL
